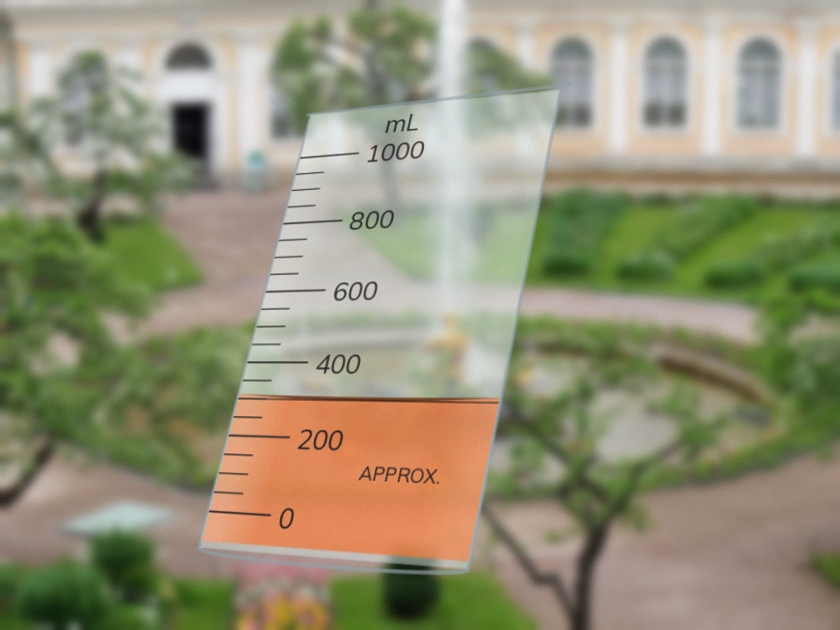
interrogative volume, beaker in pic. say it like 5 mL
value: 300 mL
